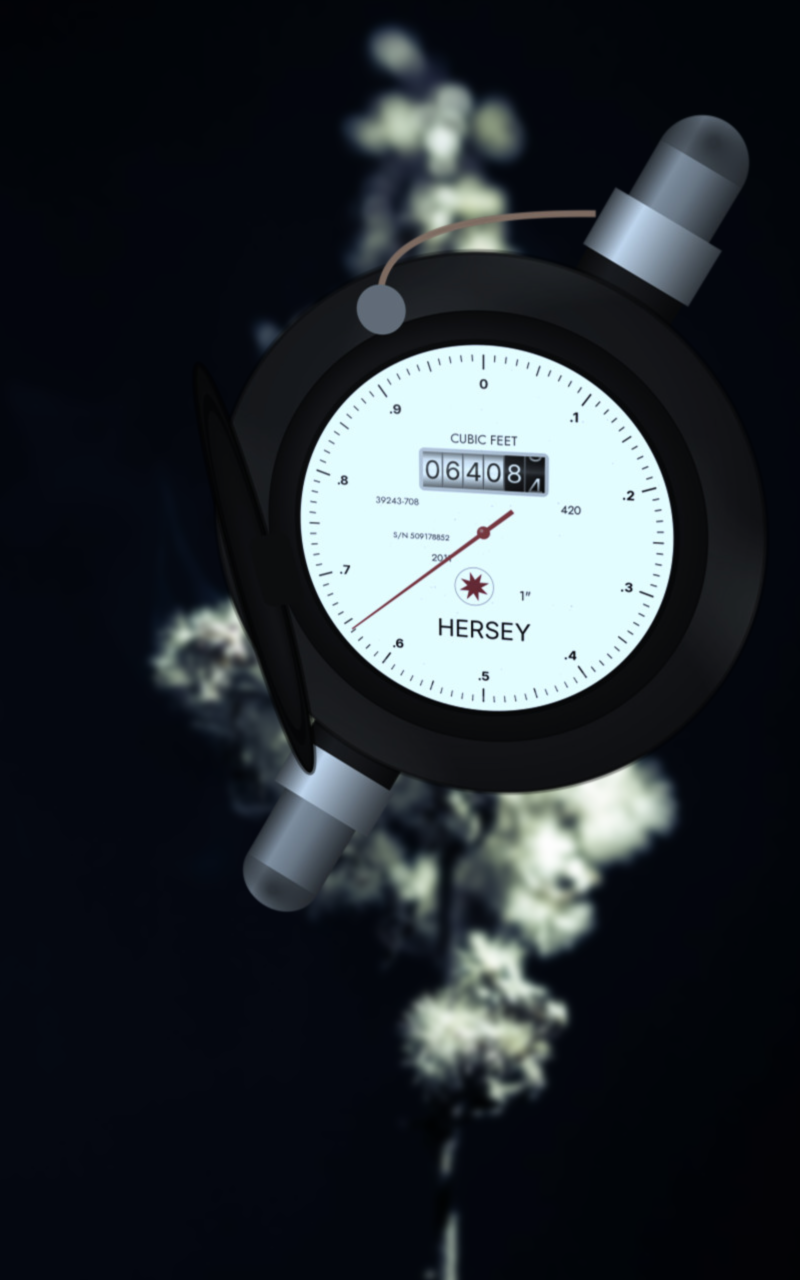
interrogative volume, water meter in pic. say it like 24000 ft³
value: 64083.64 ft³
